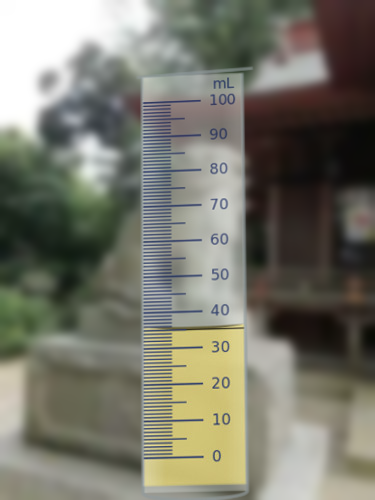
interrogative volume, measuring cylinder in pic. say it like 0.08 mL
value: 35 mL
